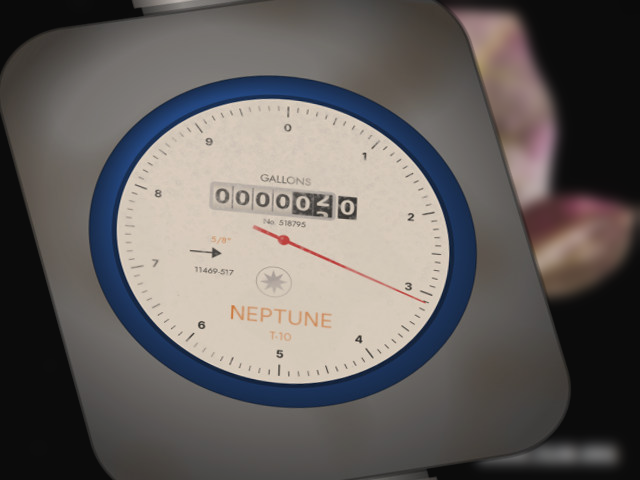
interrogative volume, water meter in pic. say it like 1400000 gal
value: 23.1 gal
